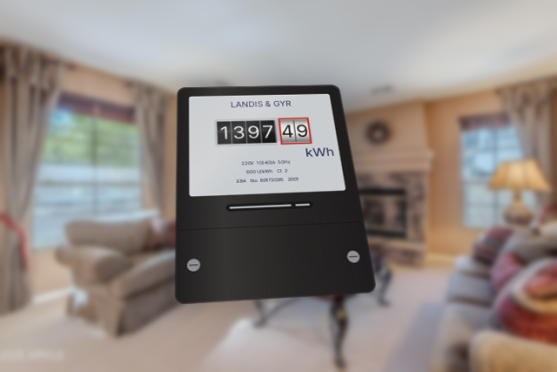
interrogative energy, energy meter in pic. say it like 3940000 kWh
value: 1397.49 kWh
